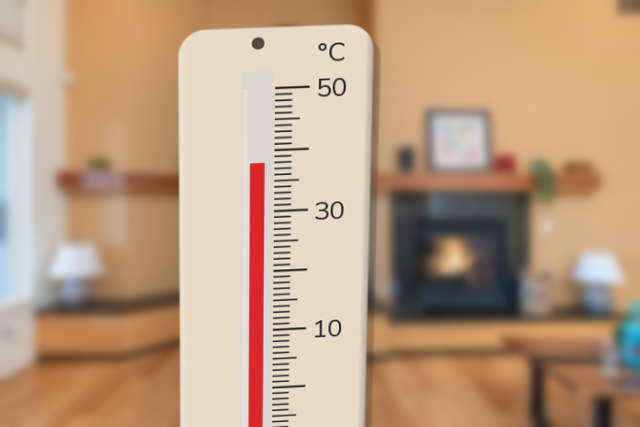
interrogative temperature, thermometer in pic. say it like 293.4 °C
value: 38 °C
